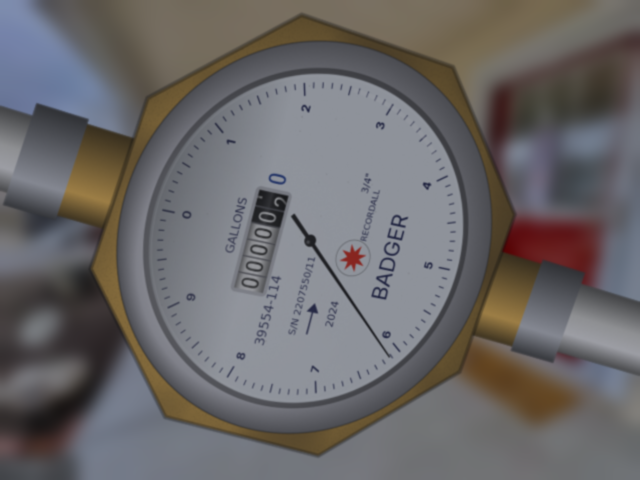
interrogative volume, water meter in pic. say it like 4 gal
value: 16.1 gal
